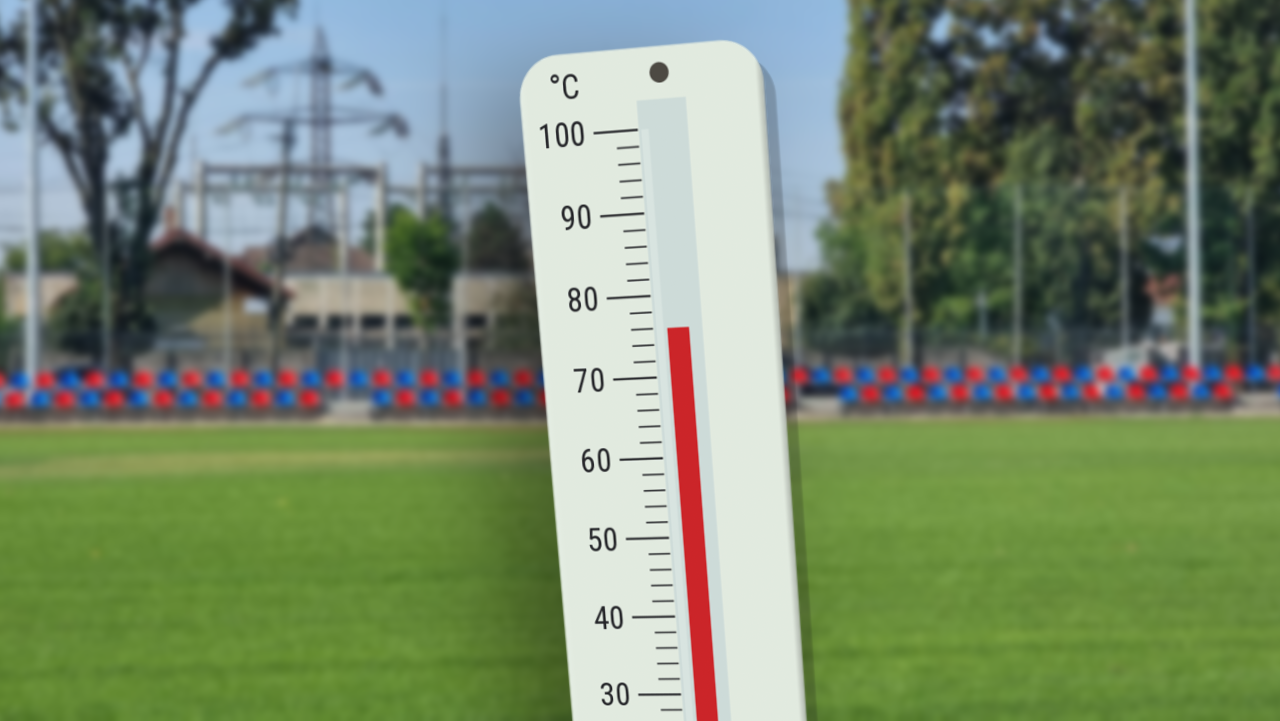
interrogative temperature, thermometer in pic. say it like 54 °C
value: 76 °C
